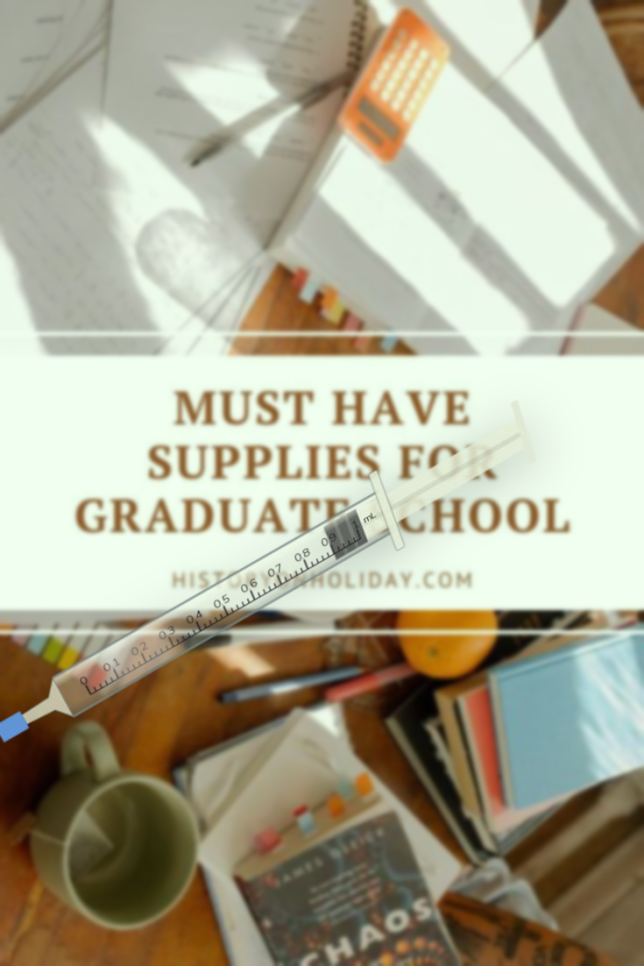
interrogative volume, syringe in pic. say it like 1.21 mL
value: 0.9 mL
